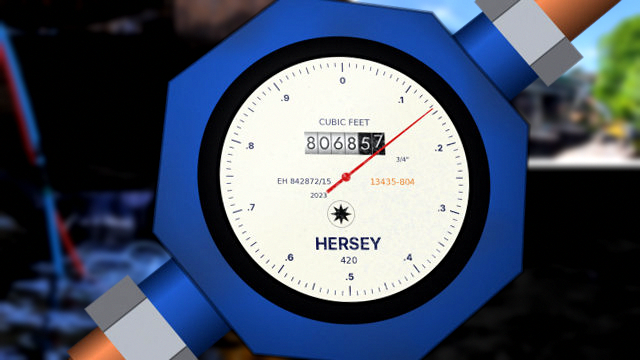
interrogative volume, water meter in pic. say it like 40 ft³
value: 806857.14 ft³
